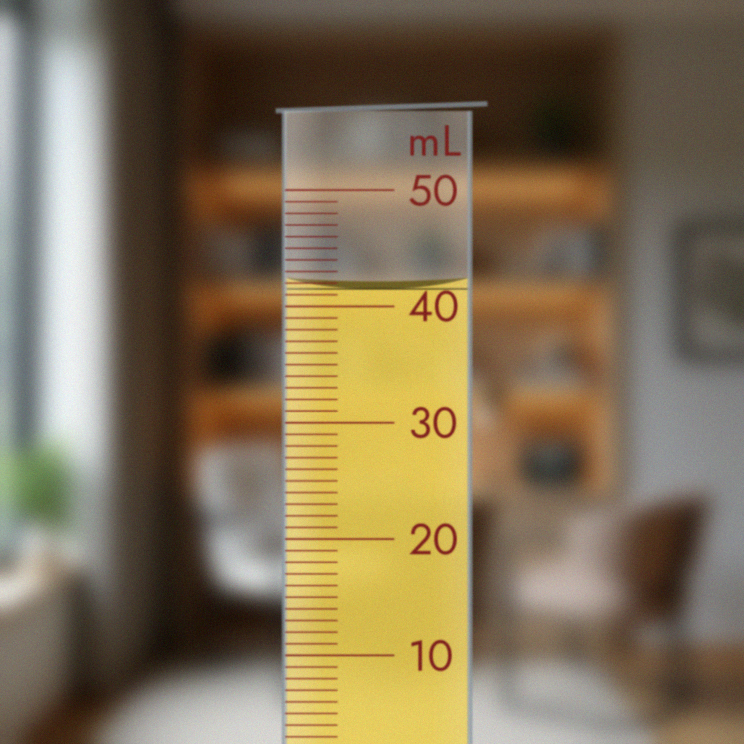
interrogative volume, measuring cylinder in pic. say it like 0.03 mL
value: 41.5 mL
